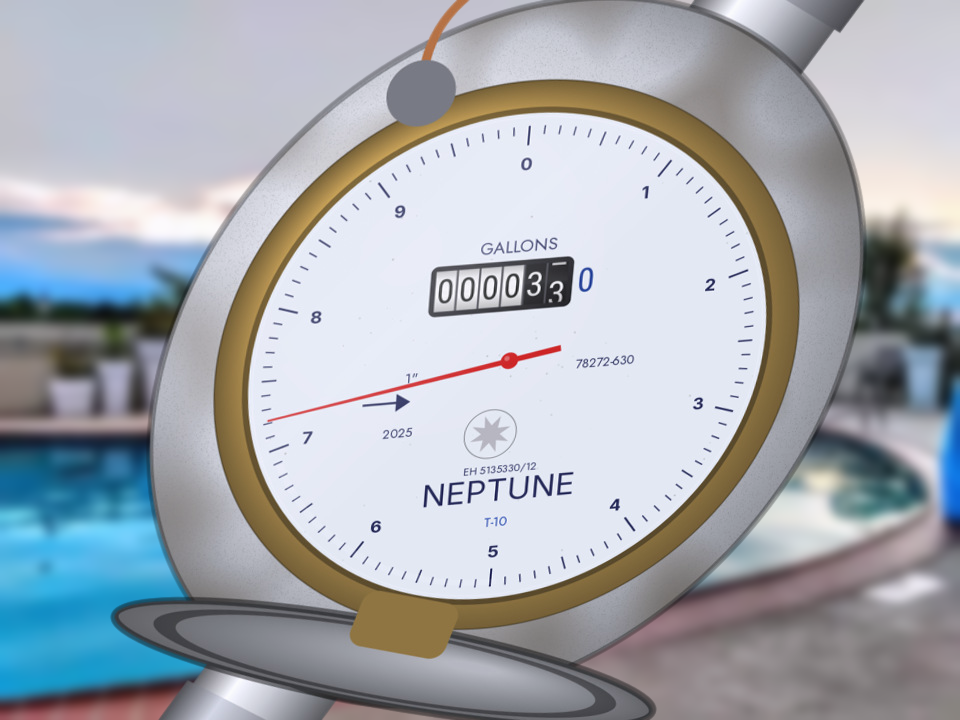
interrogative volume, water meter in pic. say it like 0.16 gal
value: 327.2 gal
